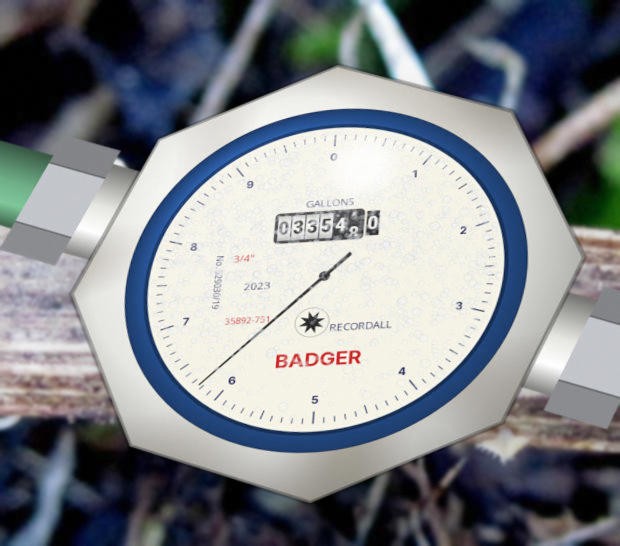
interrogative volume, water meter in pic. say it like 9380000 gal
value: 335476.2 gal
